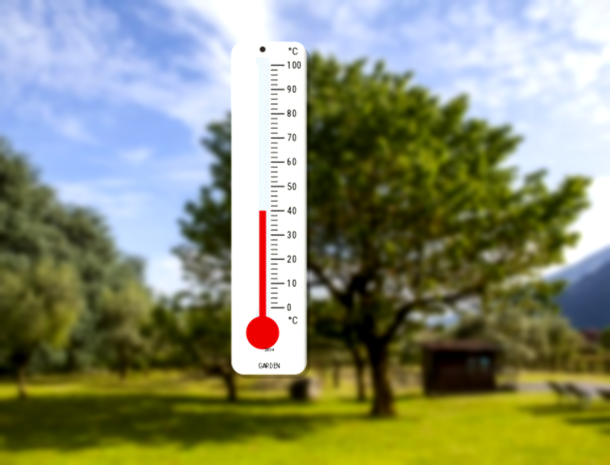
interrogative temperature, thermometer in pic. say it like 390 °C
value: 40 °C
